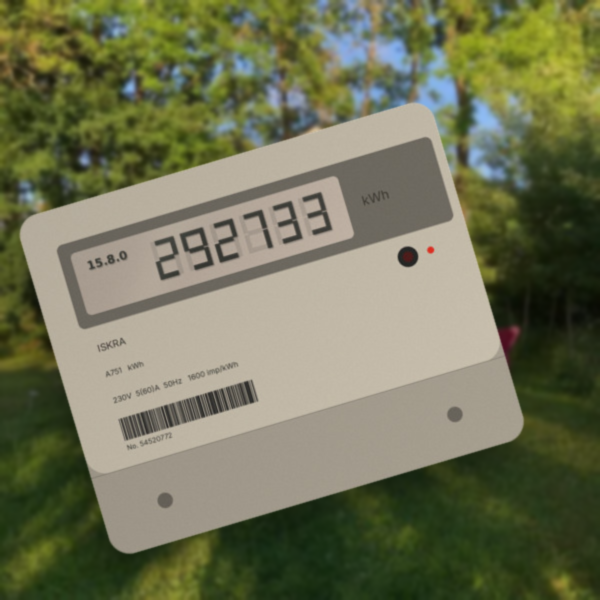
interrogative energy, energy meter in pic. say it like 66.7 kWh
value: 292733 kWh
